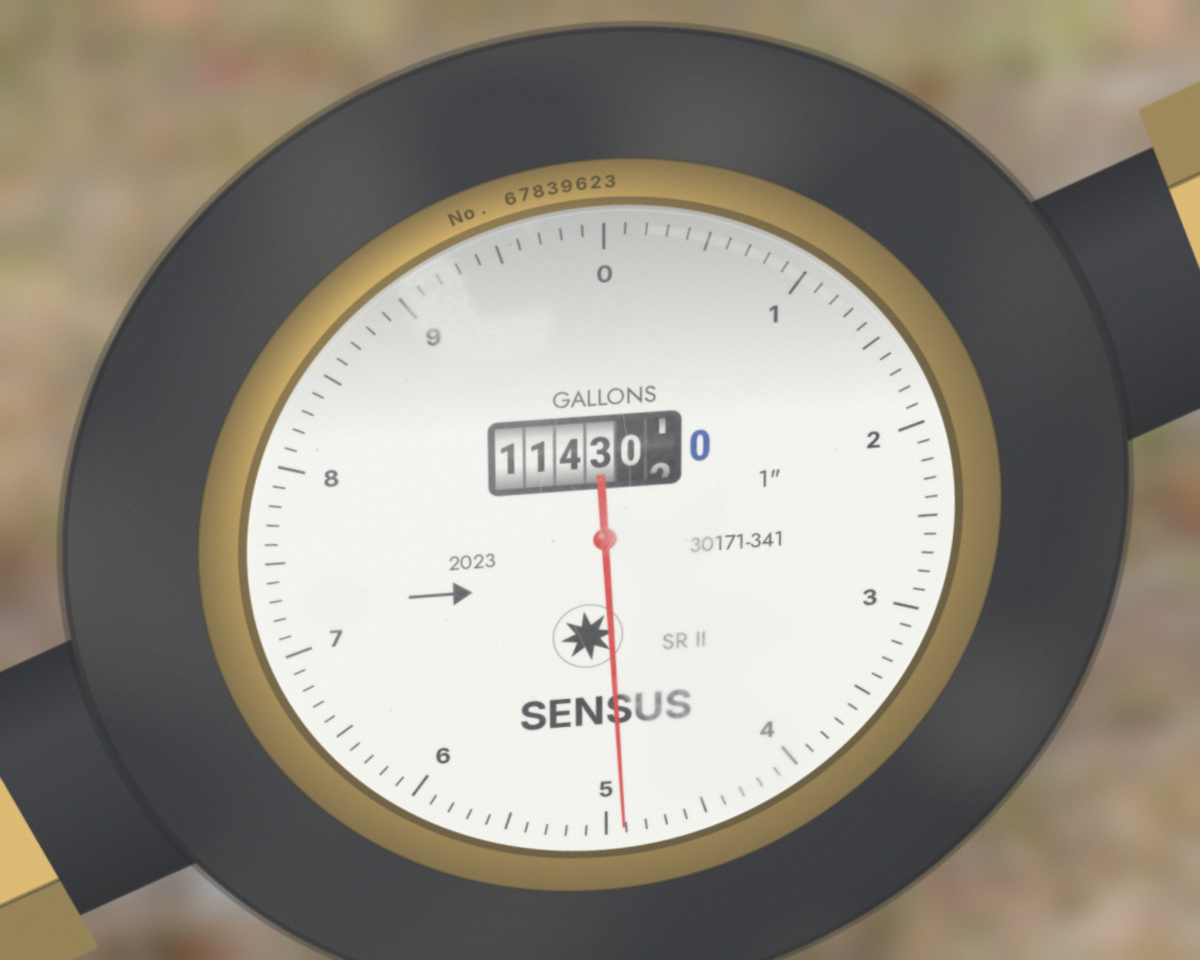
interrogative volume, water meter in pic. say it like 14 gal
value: 1143014.9 gal
